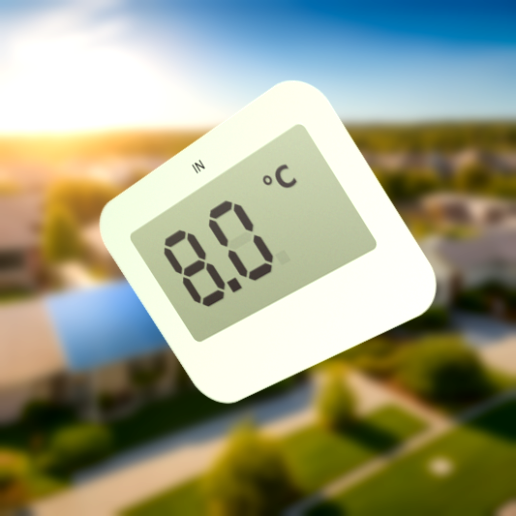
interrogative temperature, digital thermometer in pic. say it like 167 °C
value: 8.0 °C
